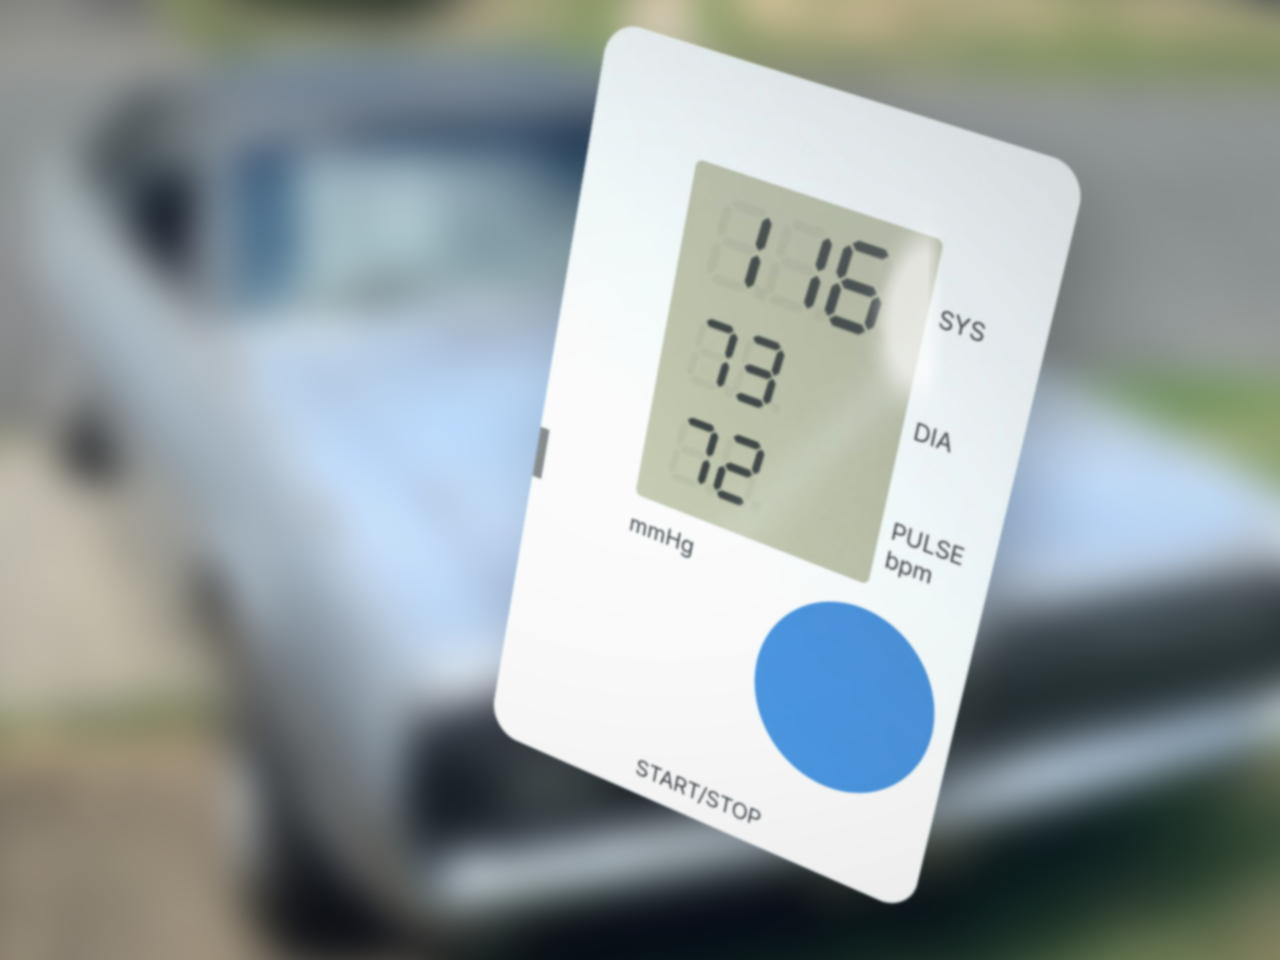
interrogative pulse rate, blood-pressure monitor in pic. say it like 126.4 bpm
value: 72 bpm
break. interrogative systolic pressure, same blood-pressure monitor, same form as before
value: 116 mmHg
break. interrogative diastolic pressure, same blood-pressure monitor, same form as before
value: 73 mmHg
